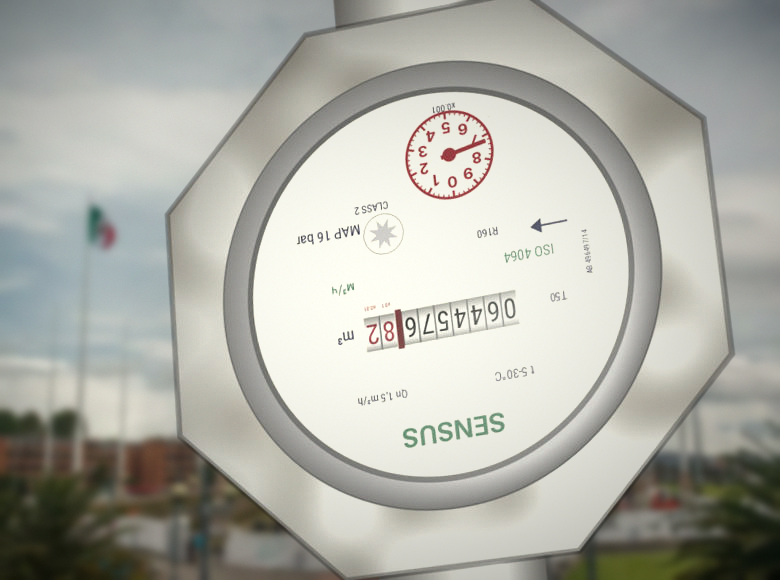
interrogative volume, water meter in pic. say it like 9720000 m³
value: 644576.827 m³
